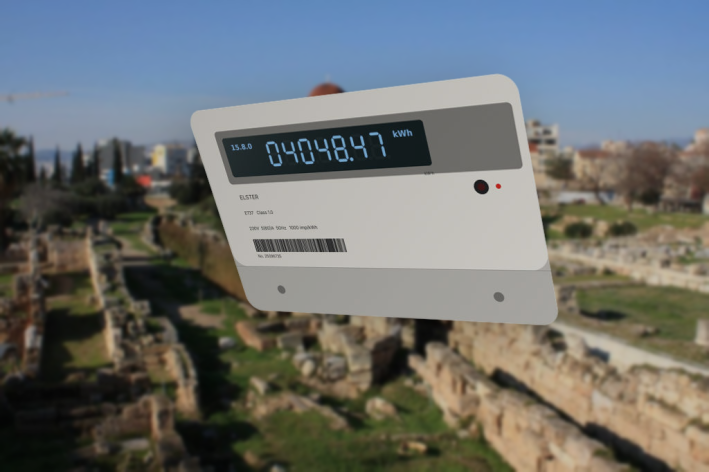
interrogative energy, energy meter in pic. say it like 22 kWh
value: 4048.47 kWh
